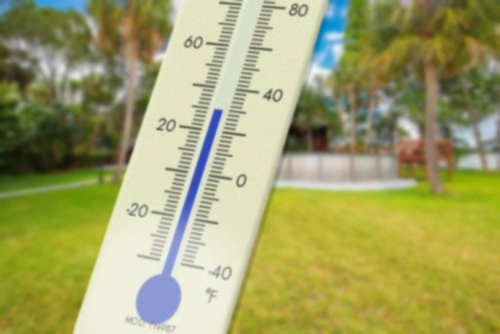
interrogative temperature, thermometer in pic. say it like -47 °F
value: 30 °F
